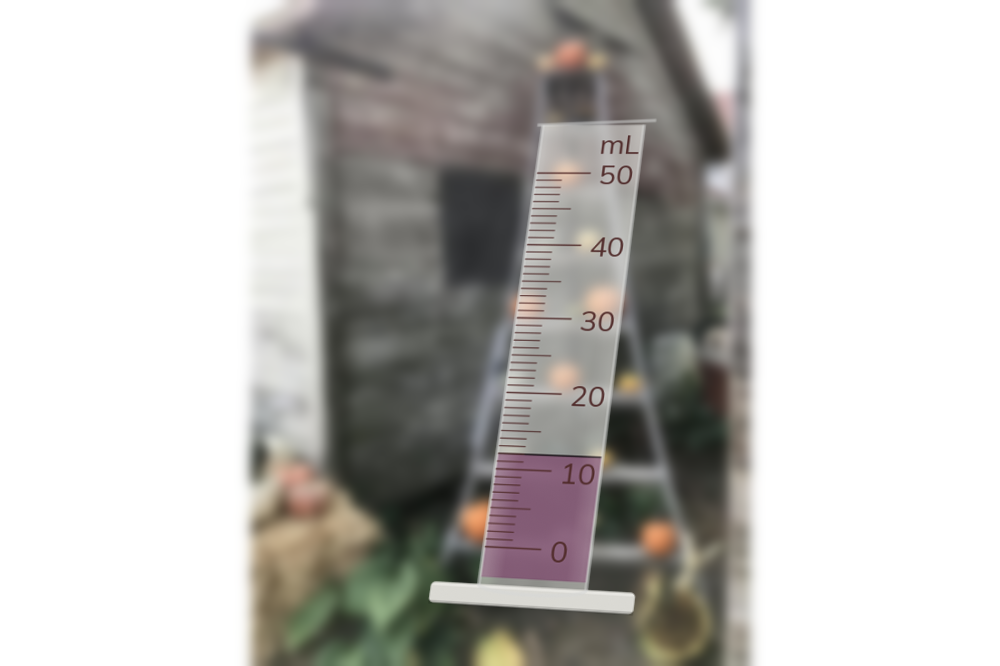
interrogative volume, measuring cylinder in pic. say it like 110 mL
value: 12 mL
